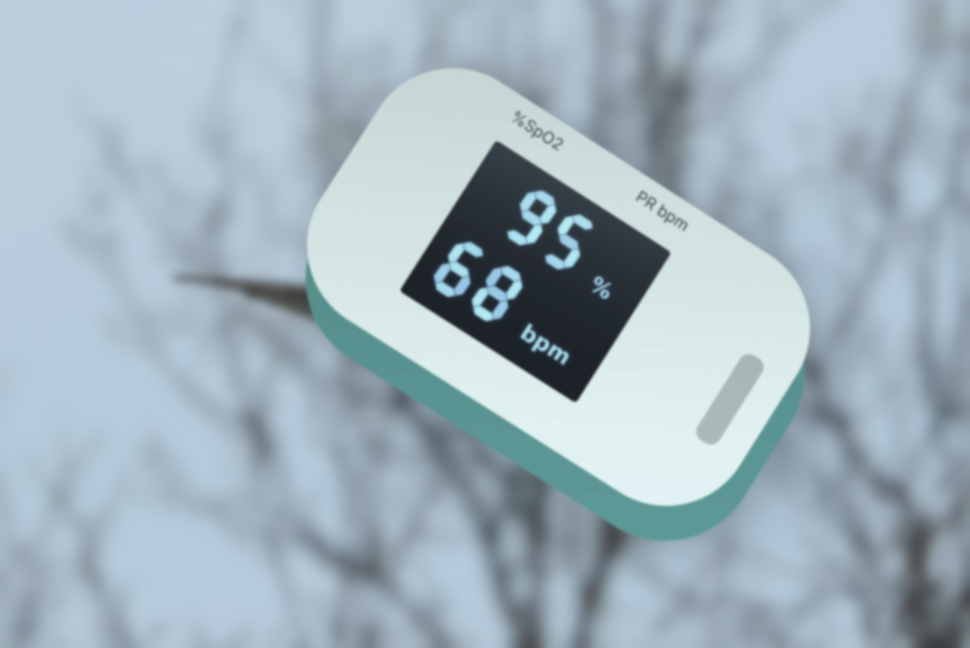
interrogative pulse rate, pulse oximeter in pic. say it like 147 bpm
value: 68 bpm
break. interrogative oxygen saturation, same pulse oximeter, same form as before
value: 95 %
